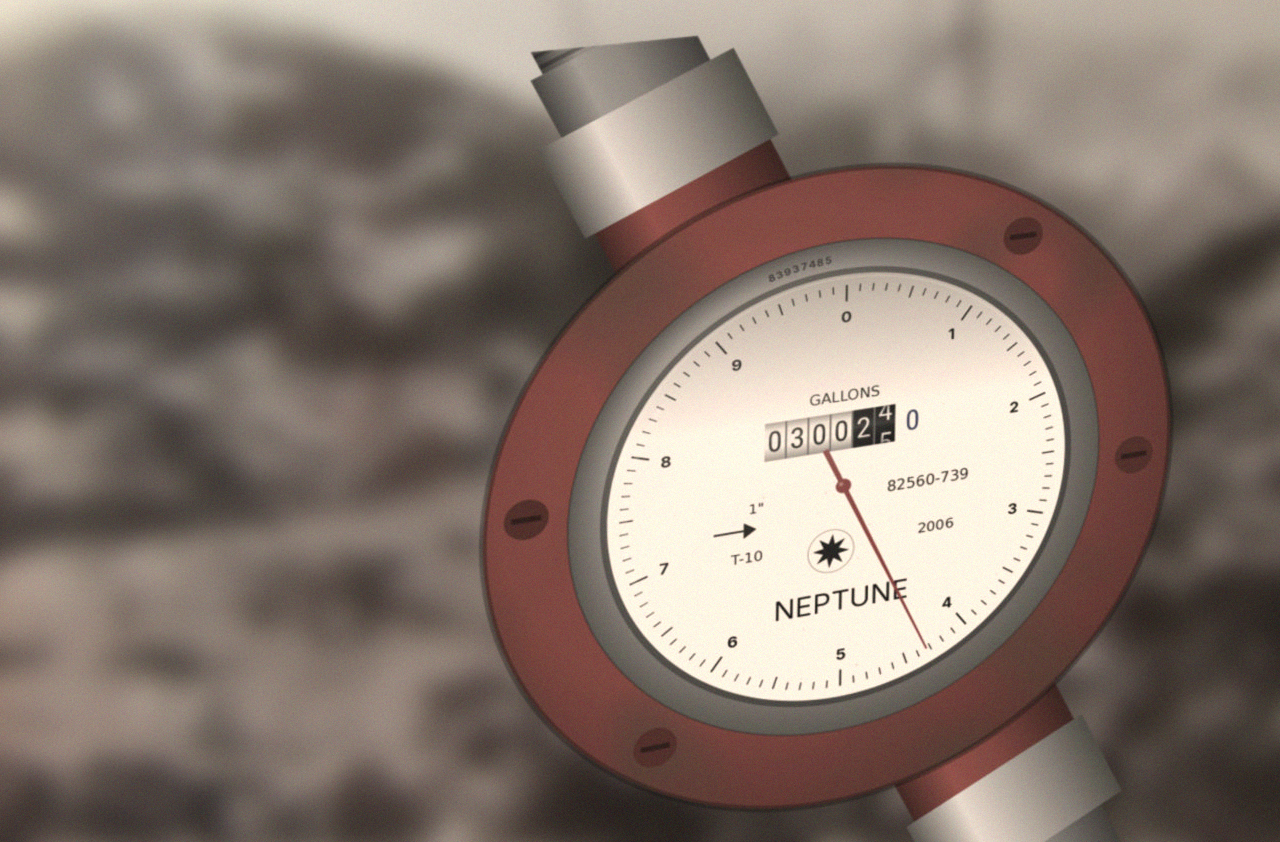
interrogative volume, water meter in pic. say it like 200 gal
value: 300244.3 gal
